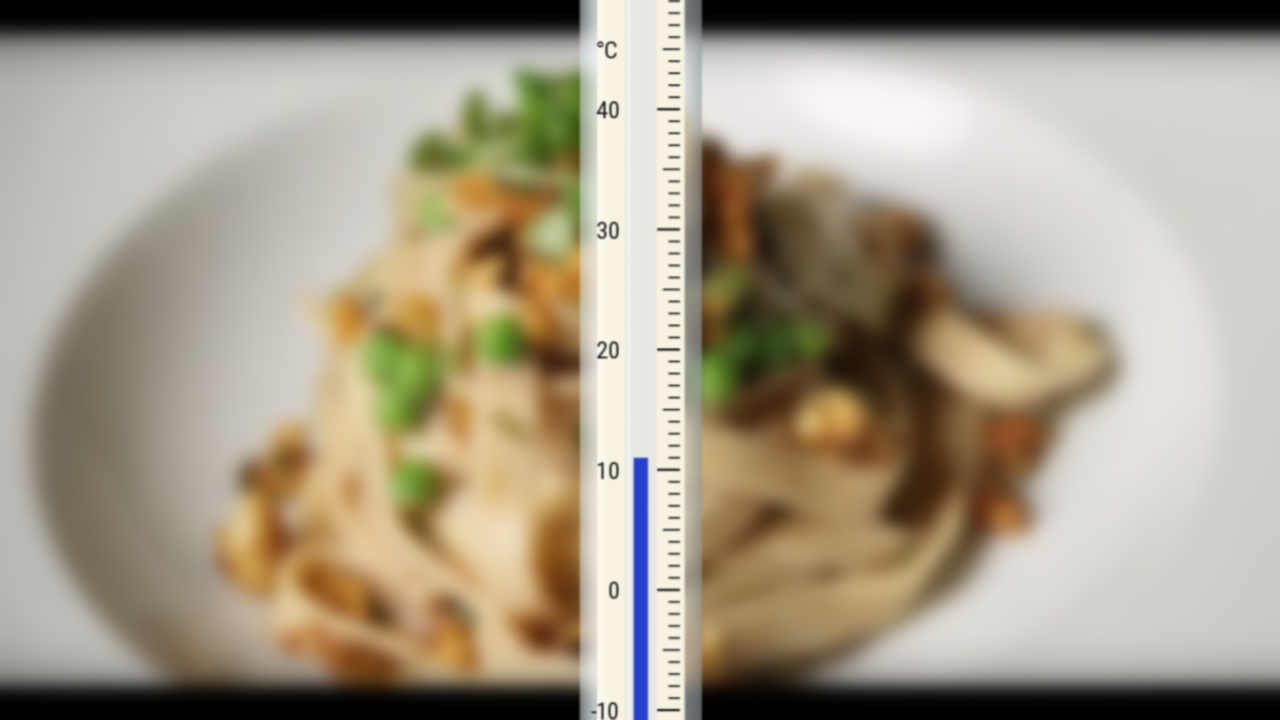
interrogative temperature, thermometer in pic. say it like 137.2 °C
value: 11 °C
